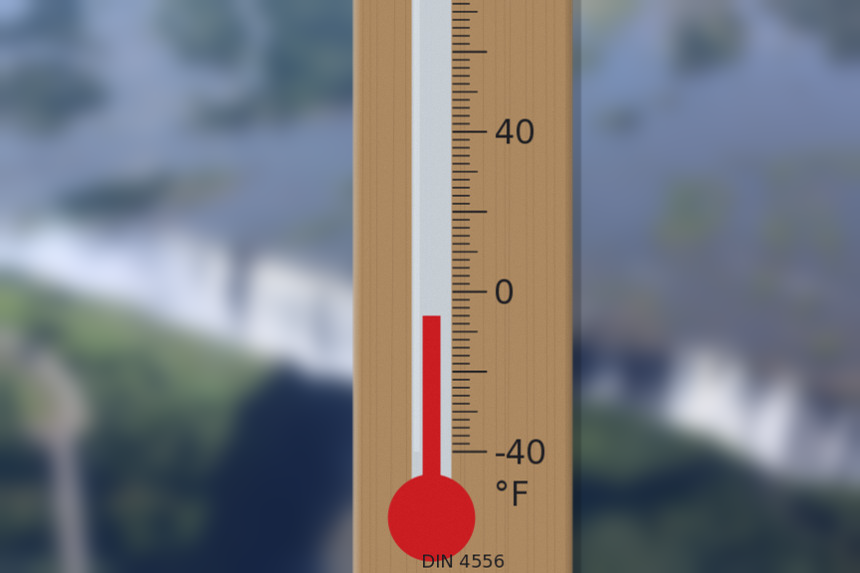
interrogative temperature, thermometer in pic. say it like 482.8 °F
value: -6 °F
